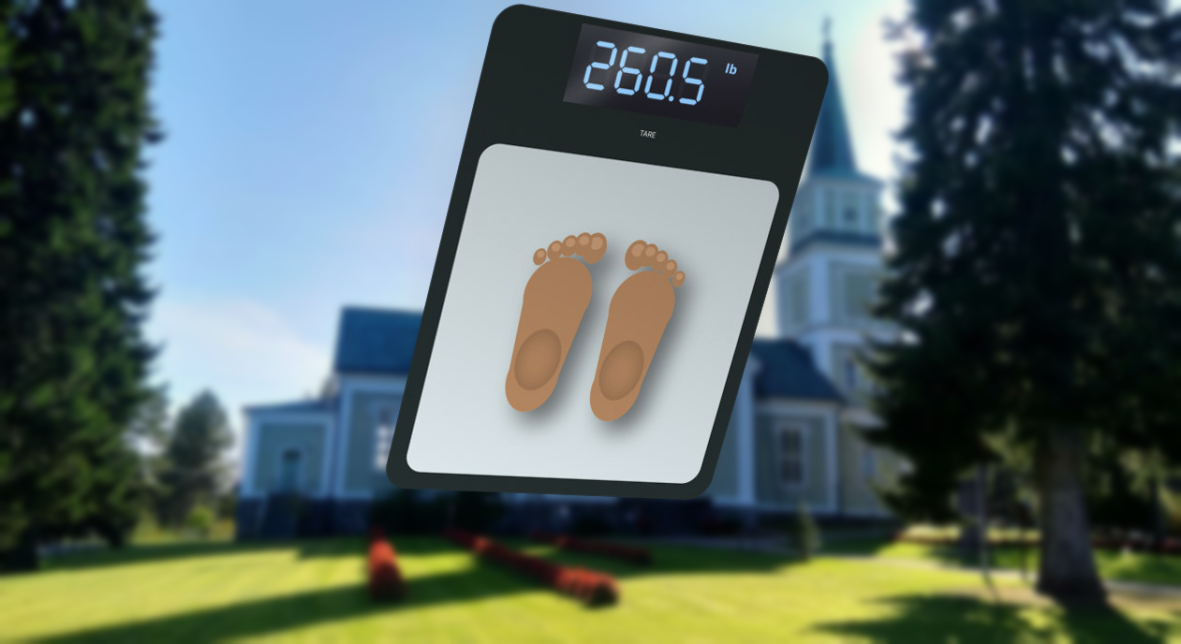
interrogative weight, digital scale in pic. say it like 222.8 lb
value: 260.5 lb
